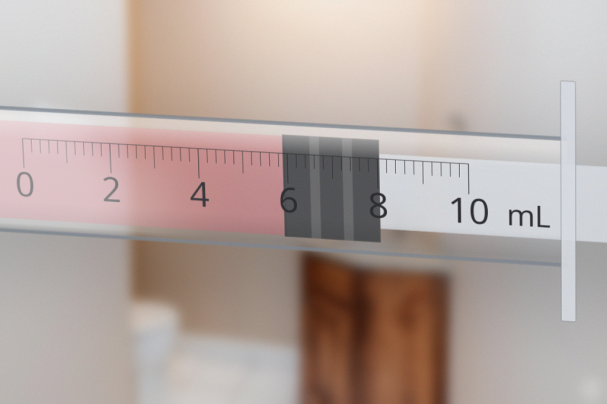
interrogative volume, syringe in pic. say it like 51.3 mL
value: 5.9 mL
